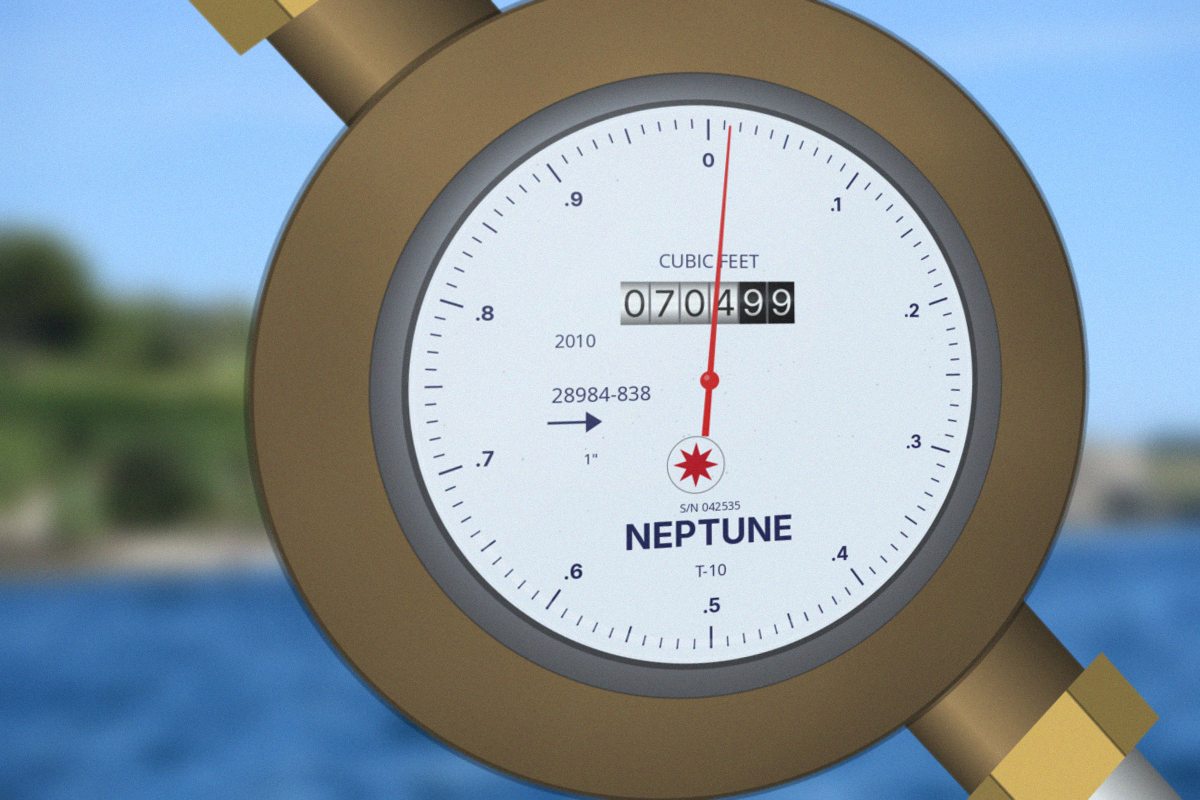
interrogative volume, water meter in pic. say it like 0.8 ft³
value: 70499.01 ft³
